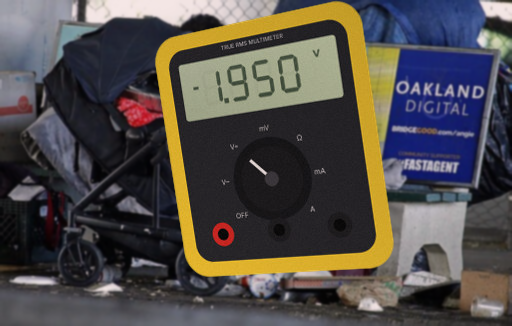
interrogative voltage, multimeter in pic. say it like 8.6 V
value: -1.950 V
